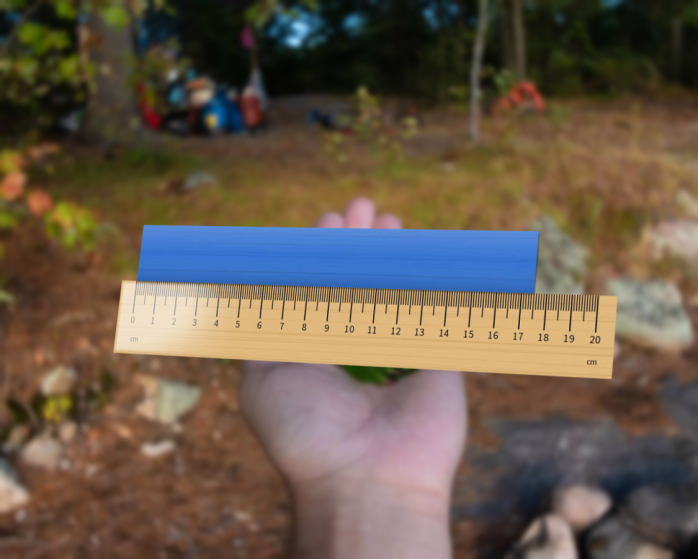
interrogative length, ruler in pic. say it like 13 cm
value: 17.5 cm
